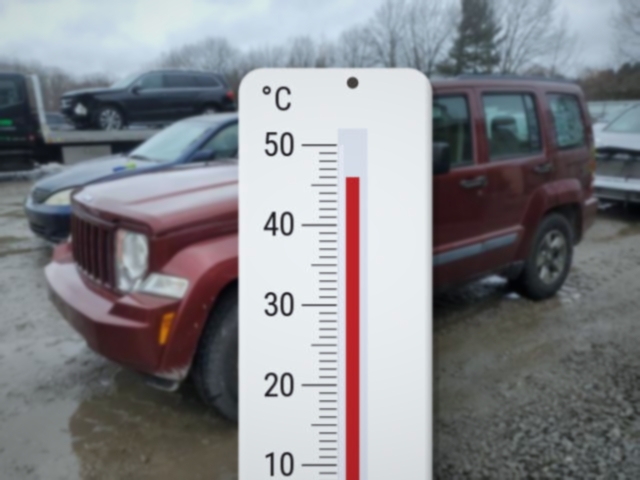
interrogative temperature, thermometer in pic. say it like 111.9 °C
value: 46 °C
